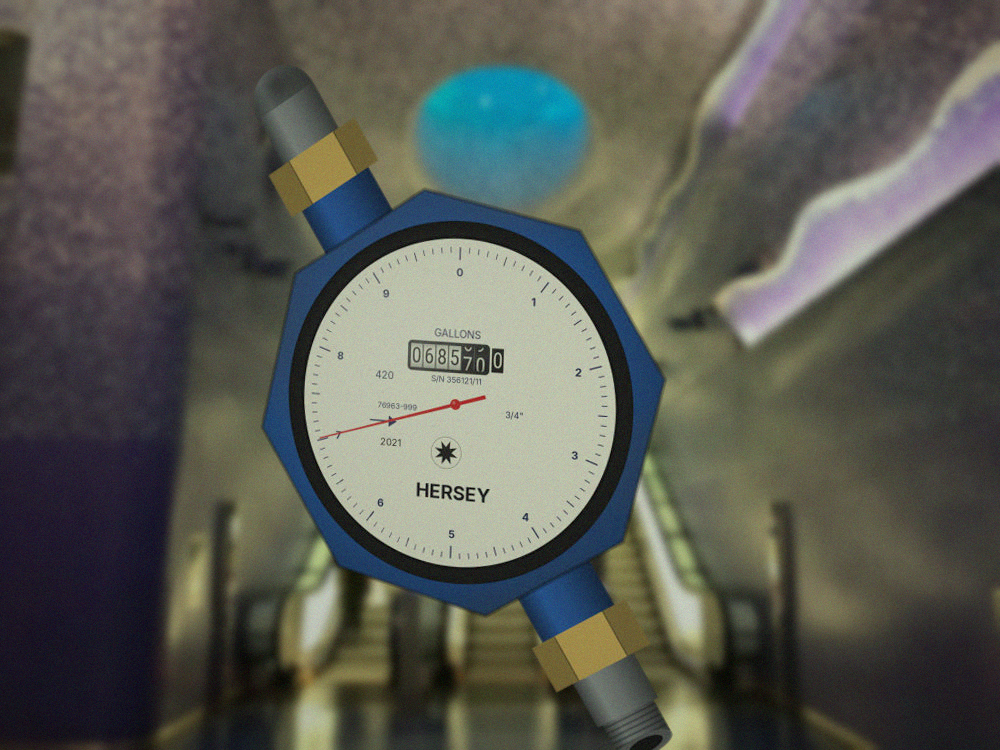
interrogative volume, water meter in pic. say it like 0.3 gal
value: 685697.0 gal
